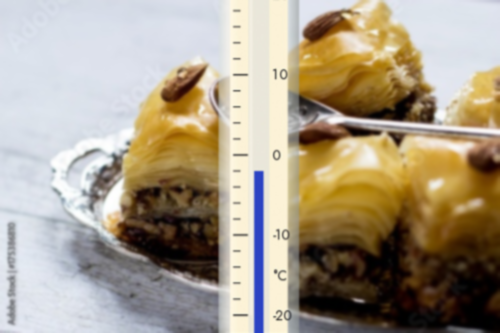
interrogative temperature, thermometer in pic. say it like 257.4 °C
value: -2 °C
